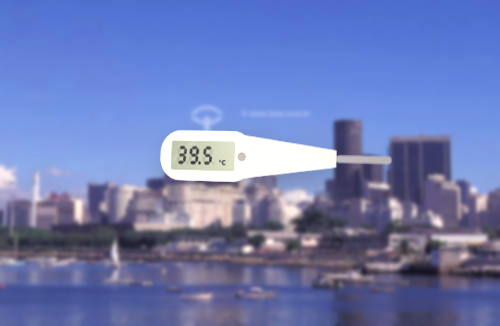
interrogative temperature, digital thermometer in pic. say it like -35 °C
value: 39.5 °C
